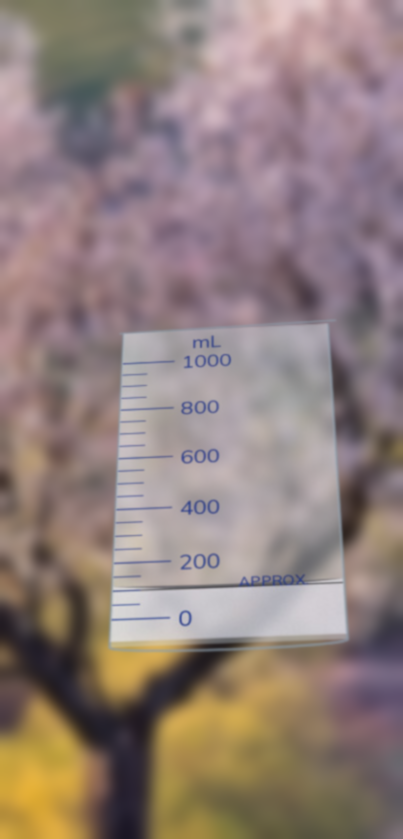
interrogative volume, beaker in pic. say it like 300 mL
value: 100 mL
